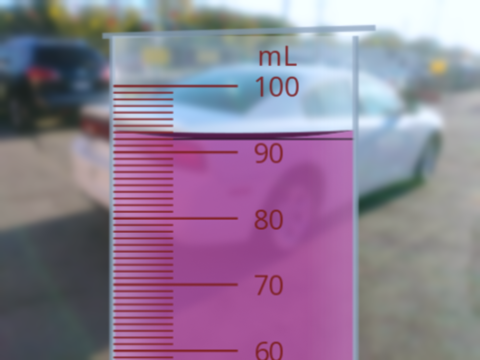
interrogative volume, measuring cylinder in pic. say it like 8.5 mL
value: 92 mL
